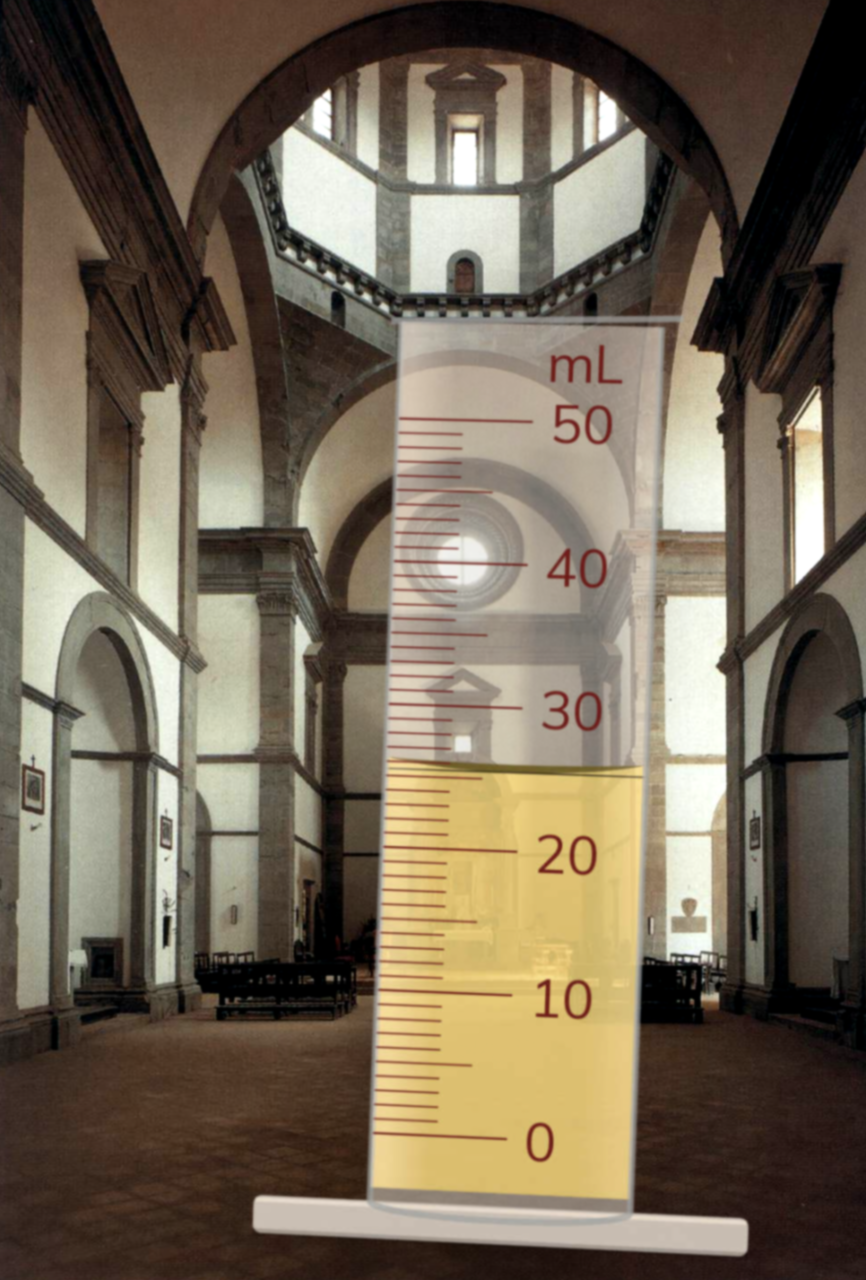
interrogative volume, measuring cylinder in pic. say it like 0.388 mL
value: 25.5 mL
